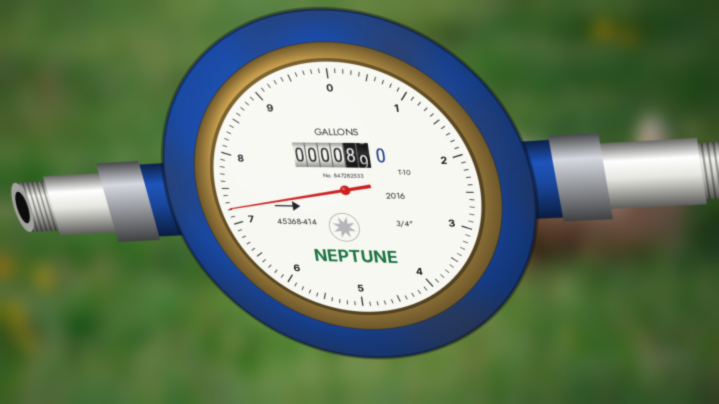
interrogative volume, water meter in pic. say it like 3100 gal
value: 887.2 gal
